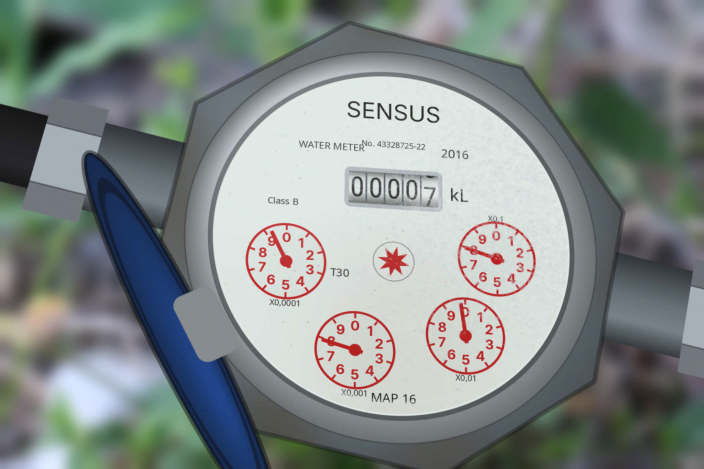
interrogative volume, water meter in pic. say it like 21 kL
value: 6.7979 kL
